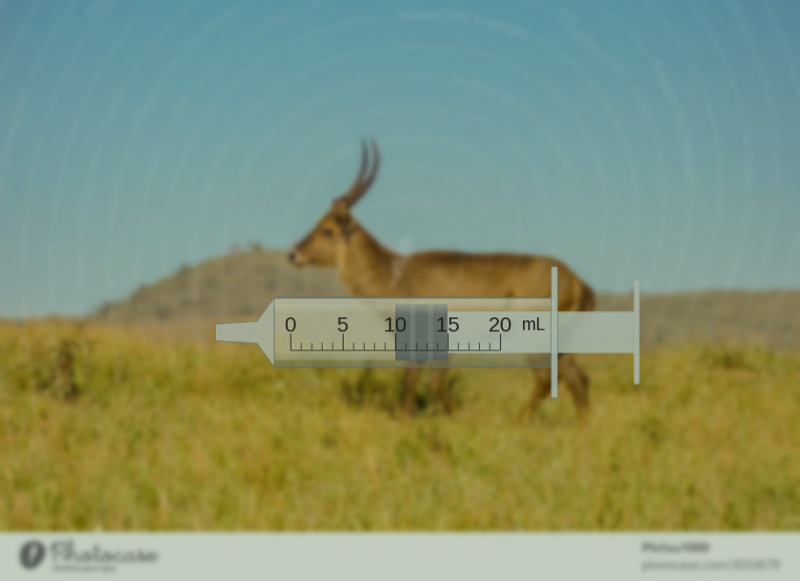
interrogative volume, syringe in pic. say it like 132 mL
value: 10 mL
